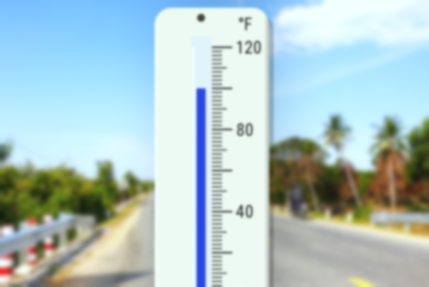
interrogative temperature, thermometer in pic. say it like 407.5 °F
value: 100 °F
